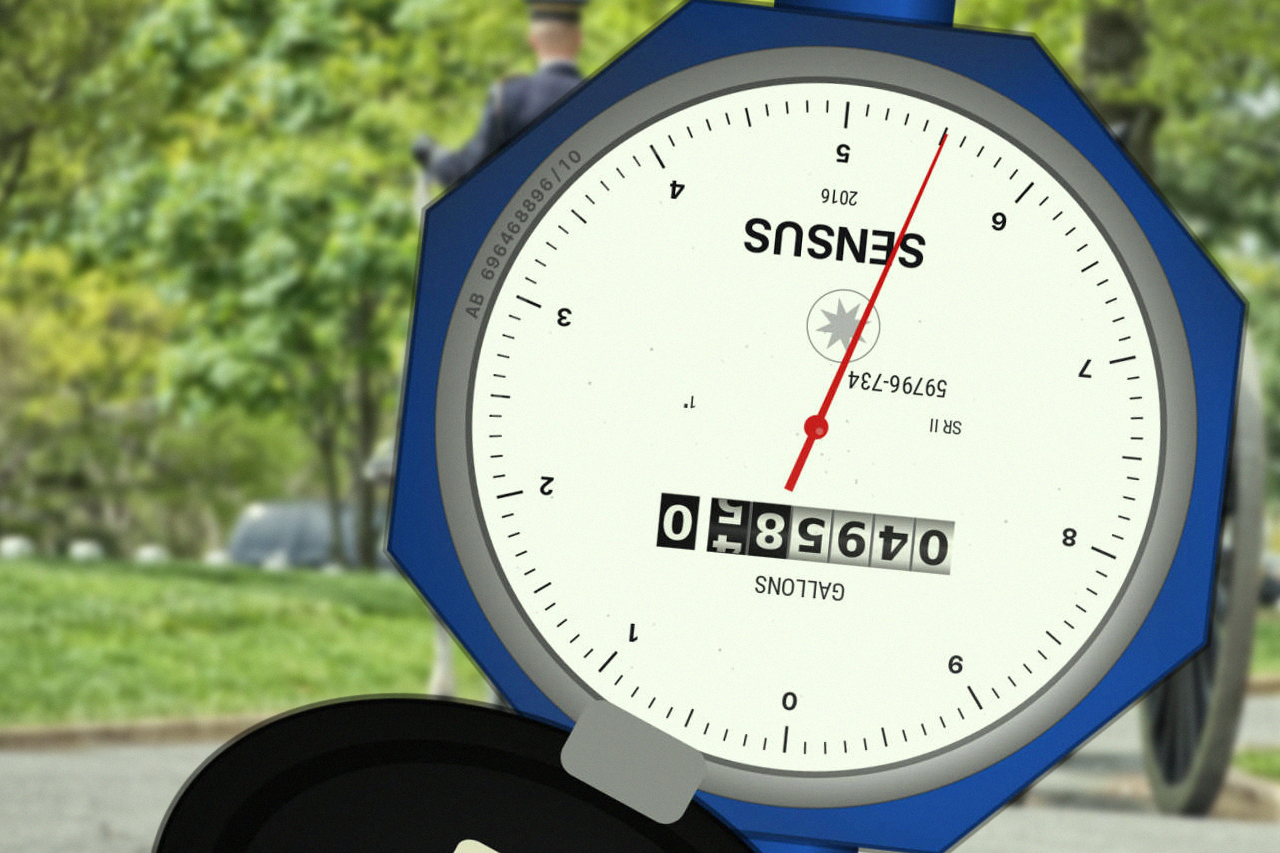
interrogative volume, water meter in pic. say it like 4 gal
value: 495845.5 gal
